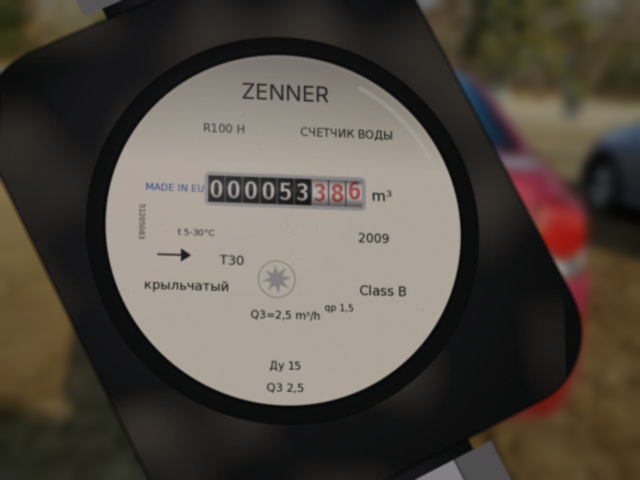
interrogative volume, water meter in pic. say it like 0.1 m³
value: 53.386 m³
